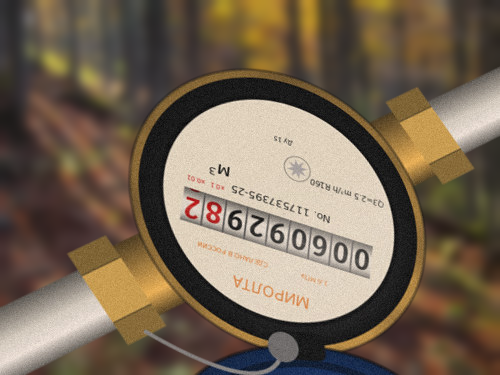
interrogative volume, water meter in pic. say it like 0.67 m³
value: 60929.82 m³
